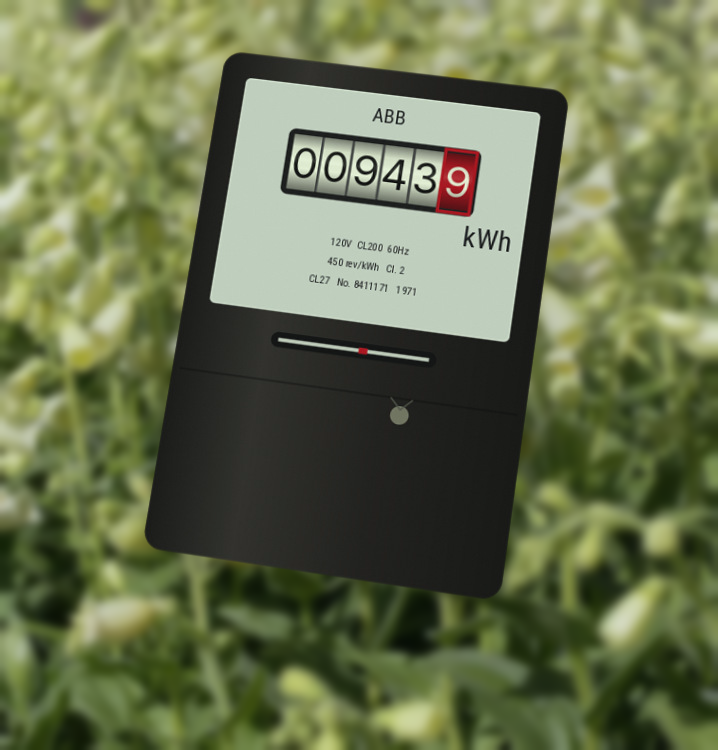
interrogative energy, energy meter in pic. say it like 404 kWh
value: 943.9 kWh
